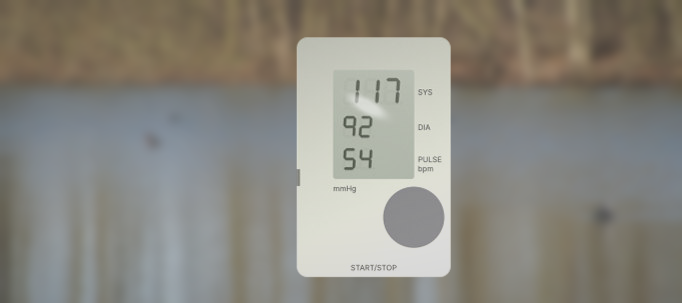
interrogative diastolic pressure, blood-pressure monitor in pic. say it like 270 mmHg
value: 92 mmHg
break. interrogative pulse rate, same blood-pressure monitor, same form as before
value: 54 bpm
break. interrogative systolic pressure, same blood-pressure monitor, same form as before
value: 117 mmHg
